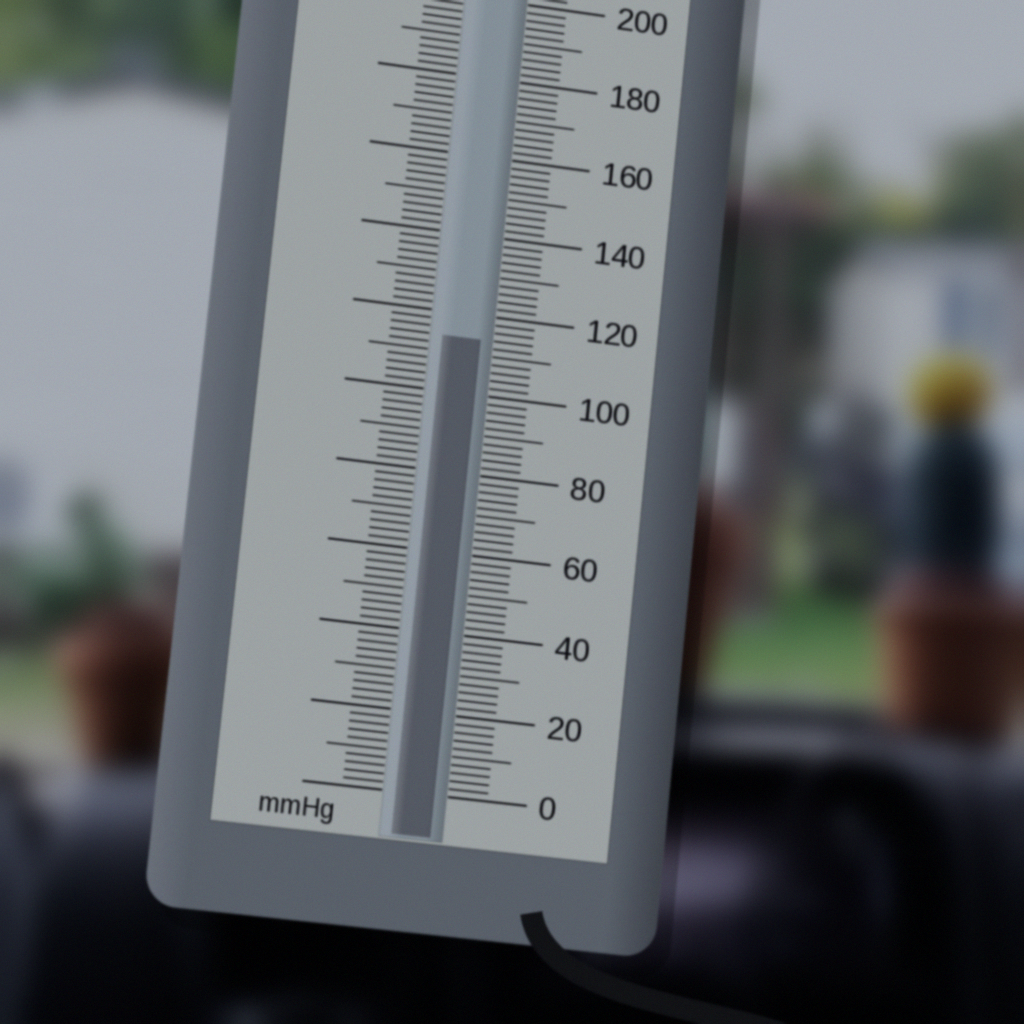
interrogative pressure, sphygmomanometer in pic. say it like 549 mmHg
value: 114 mmHg
